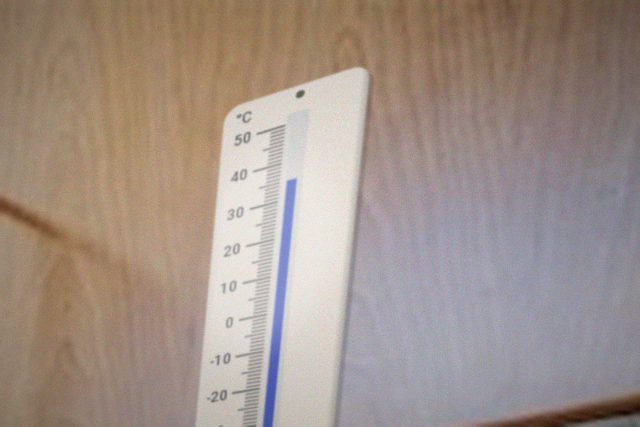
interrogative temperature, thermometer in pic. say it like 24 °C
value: 35 °C
